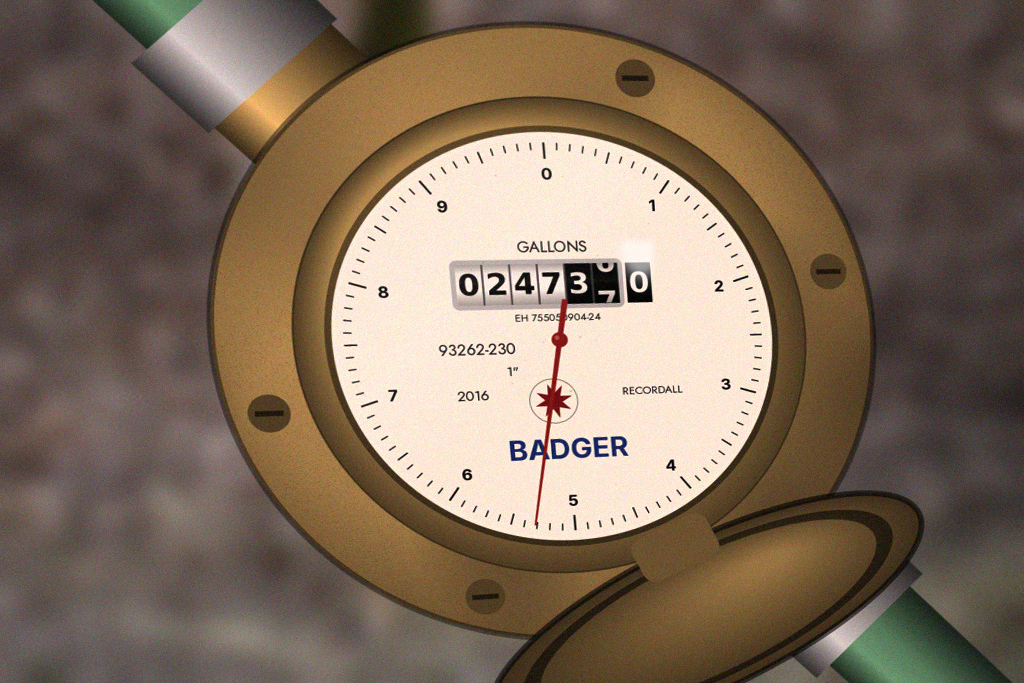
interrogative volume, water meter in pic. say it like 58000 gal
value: 247365.3 gal
